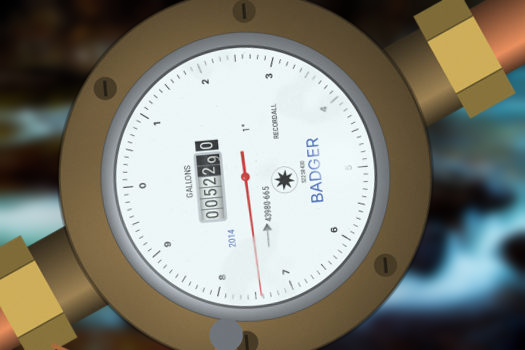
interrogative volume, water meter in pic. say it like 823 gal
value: 52287.4 gal
